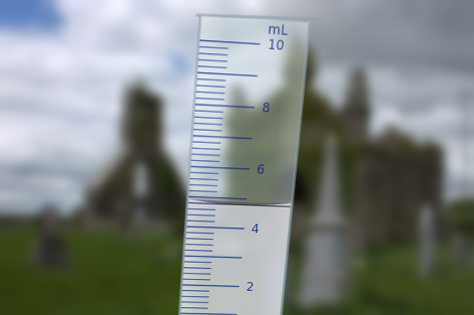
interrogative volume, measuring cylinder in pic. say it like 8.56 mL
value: 4.8 mL
